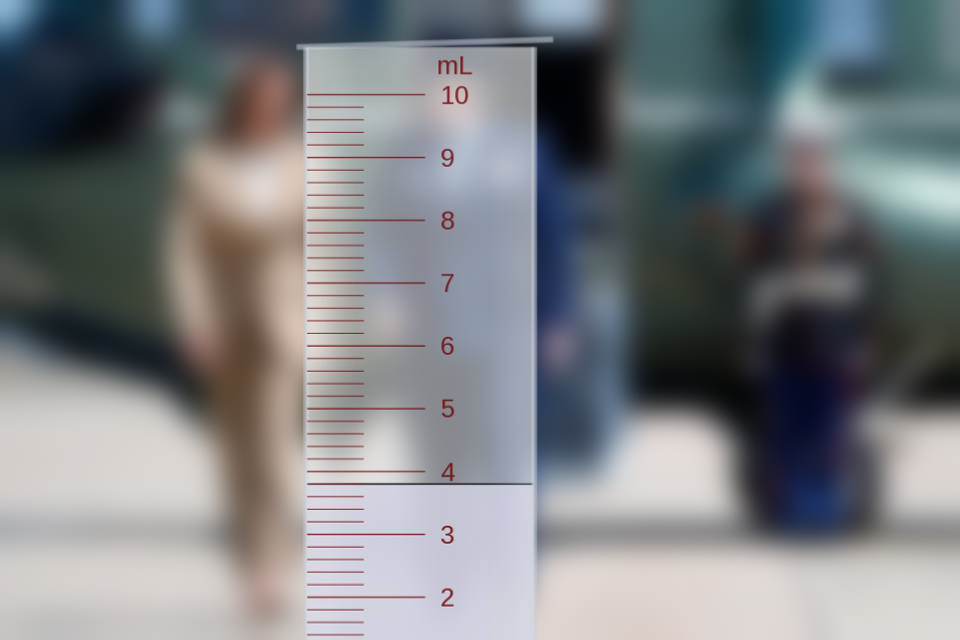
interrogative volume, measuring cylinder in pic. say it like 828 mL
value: 3.8 mL
